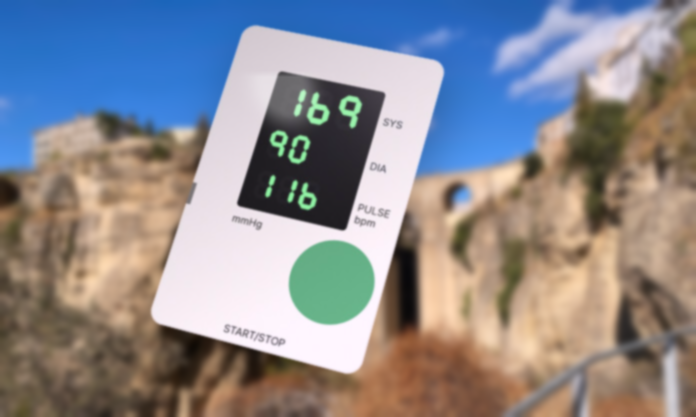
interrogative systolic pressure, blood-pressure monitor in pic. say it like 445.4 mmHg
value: 169 mmHg
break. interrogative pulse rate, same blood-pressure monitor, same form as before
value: 116 bpm
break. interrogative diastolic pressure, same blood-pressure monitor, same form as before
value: 90 mmHg
